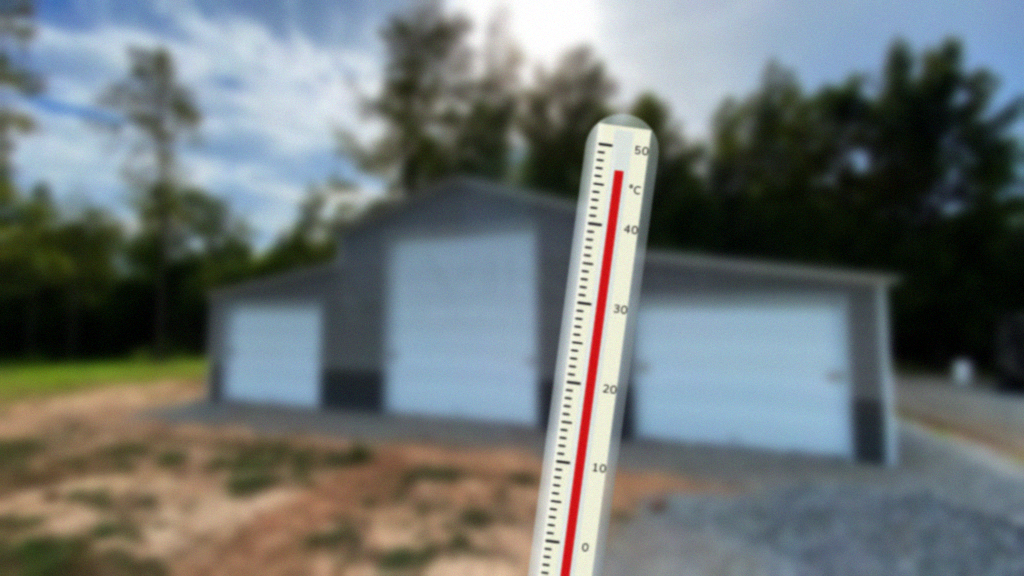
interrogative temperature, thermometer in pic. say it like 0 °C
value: 47 °C
